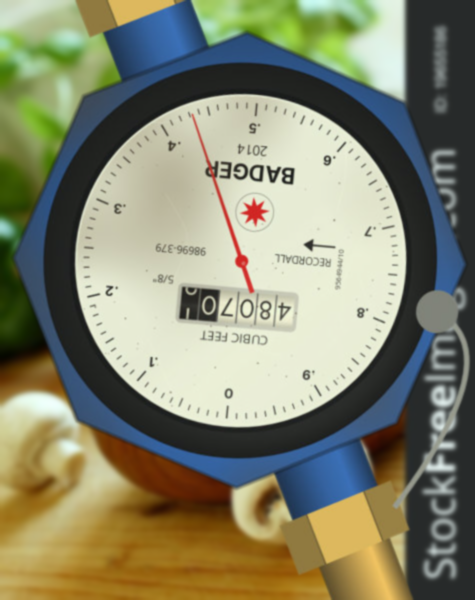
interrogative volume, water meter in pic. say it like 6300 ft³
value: 480701.43 ft³
